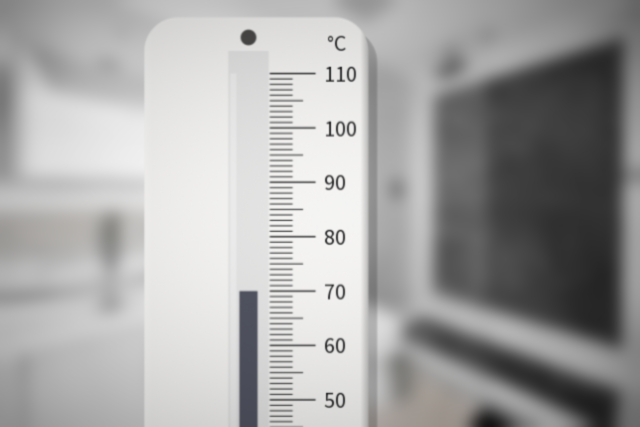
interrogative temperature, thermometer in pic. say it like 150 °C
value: 70 °C
